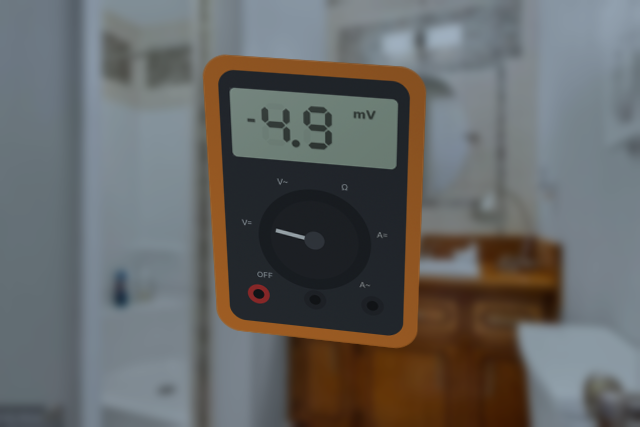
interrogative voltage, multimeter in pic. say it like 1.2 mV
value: -4.9 mV
